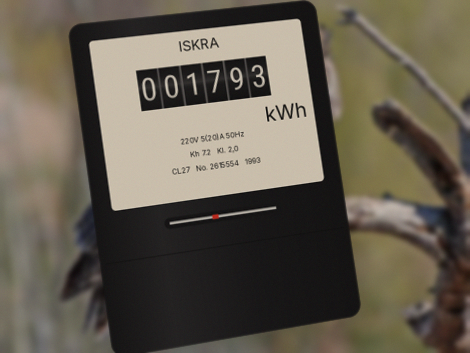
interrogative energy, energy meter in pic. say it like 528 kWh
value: 1793 kWh
